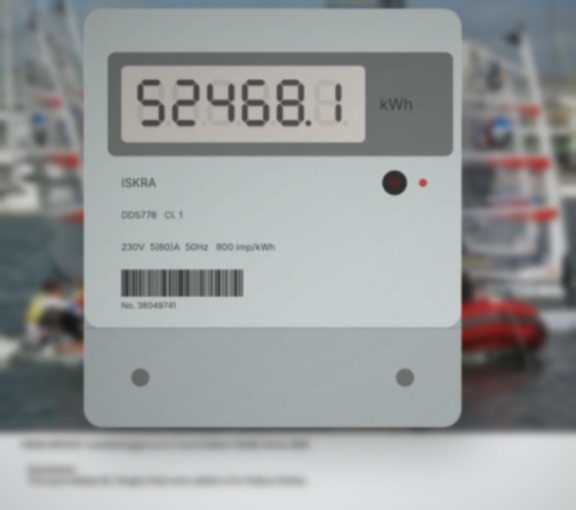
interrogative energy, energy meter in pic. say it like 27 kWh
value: 52468.1 kWh
